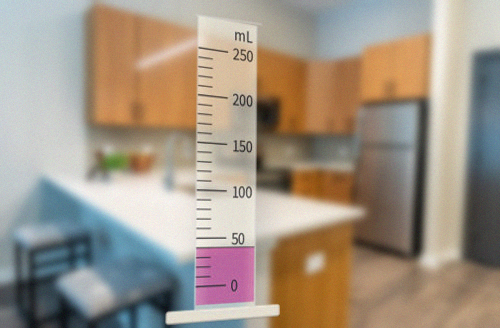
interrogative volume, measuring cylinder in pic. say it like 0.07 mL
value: 40 mL
